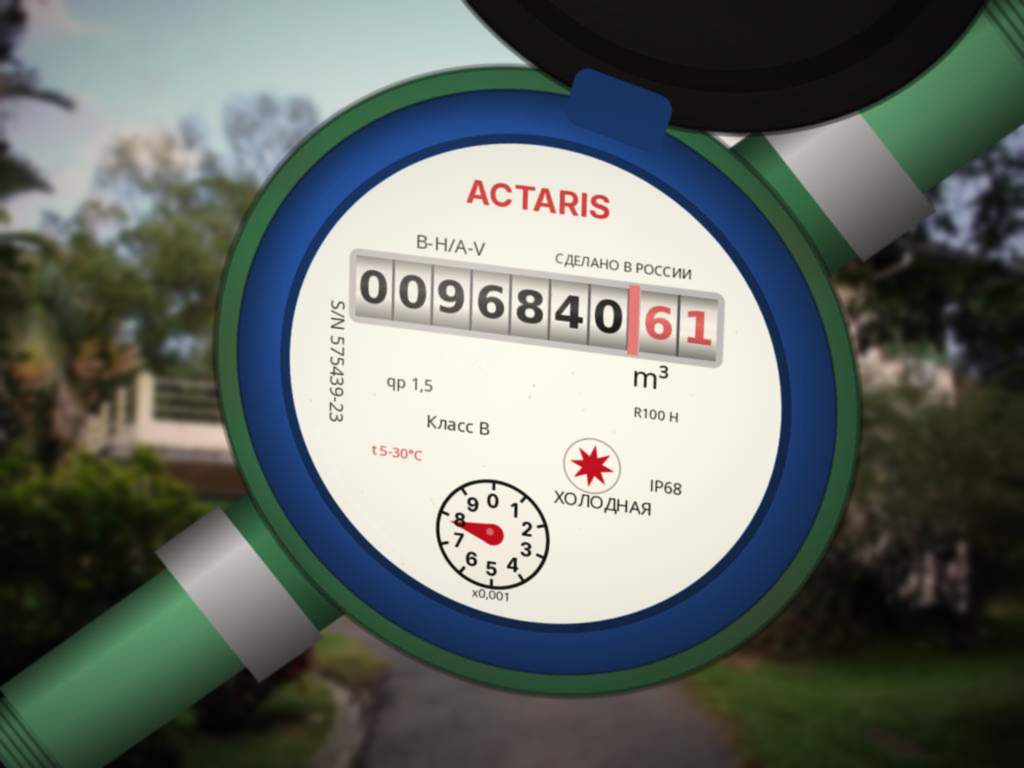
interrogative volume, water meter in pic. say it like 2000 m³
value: 96840.617 m³
